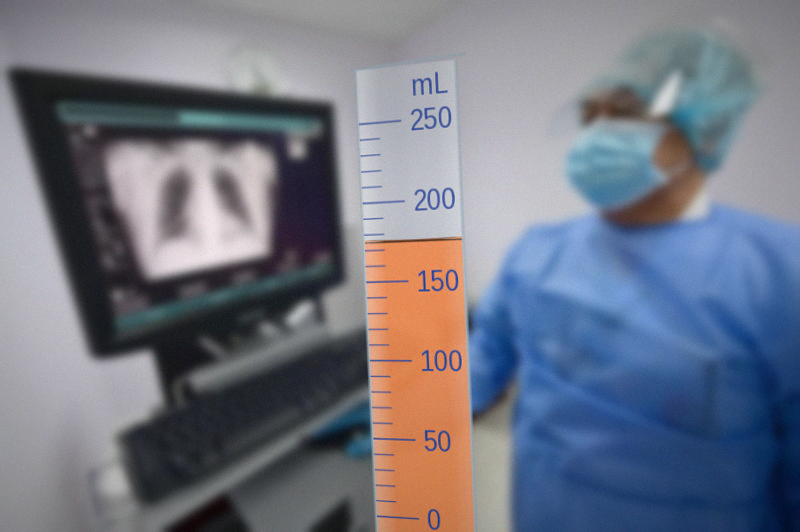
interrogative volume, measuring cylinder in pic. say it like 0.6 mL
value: 175 mL
